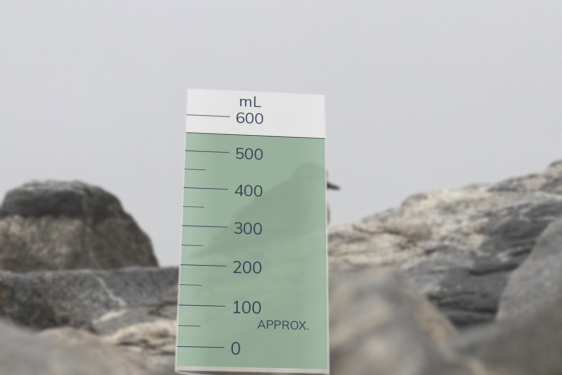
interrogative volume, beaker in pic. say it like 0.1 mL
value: 550 mL
